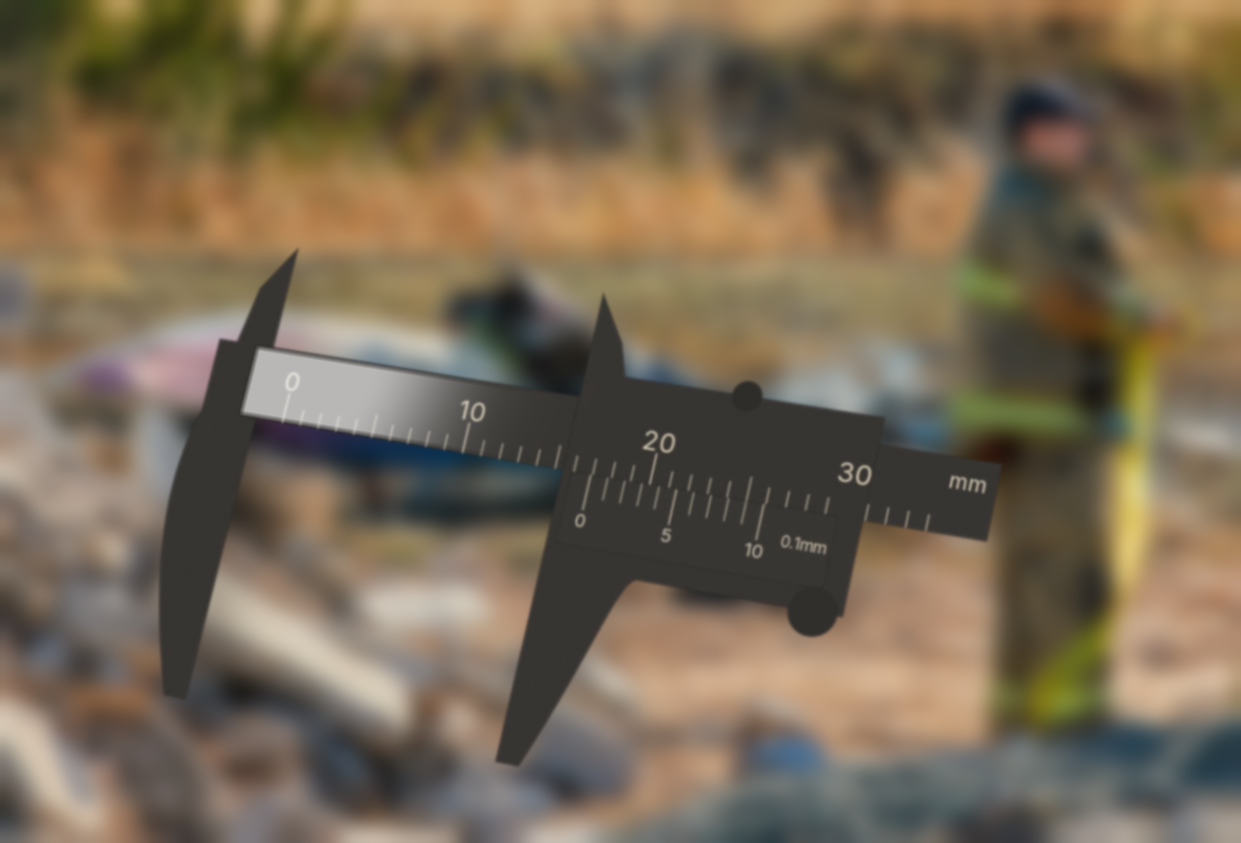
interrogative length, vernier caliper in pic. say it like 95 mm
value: 16.9 mm
